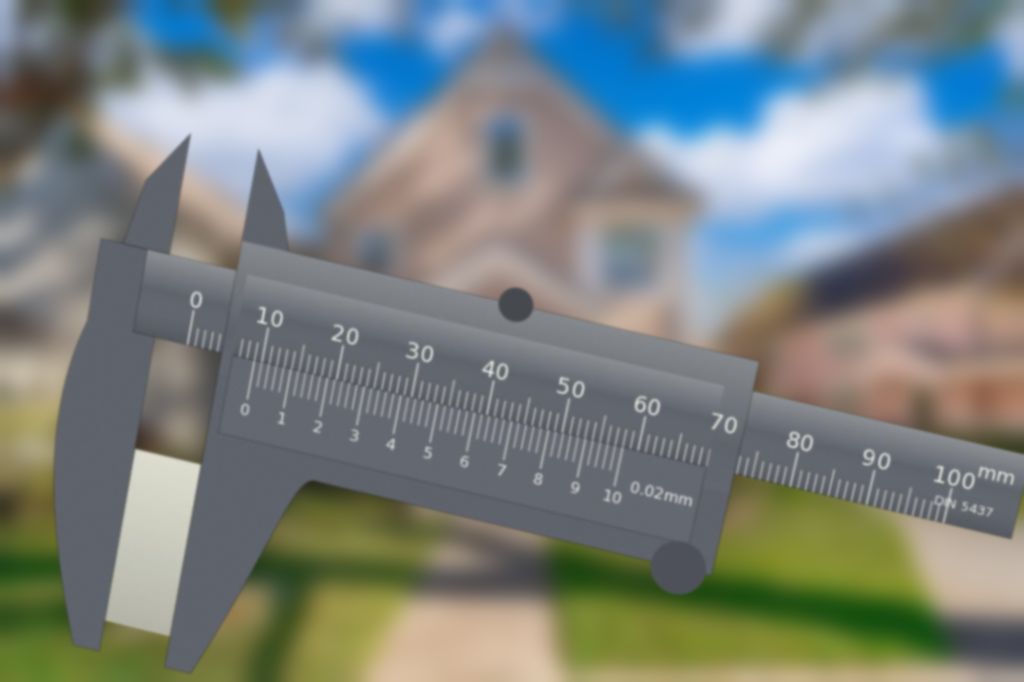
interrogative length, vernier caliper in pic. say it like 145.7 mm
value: 9.0 mm
